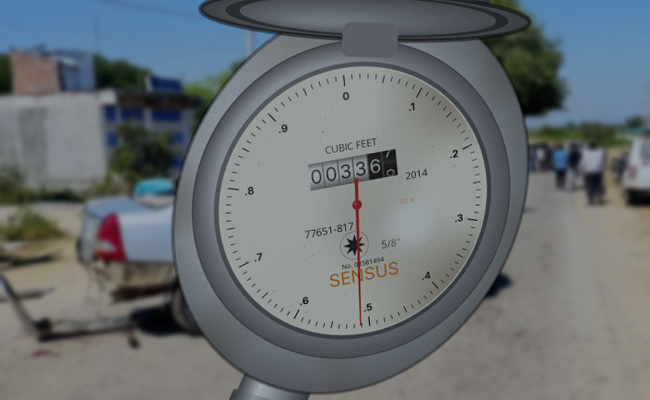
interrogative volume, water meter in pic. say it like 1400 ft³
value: 3367.51 ft³
